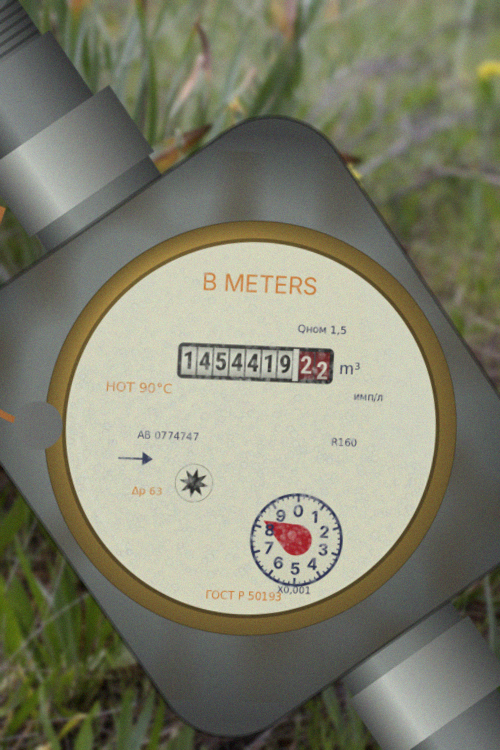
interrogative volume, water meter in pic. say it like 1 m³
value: 1454419.218 m³
